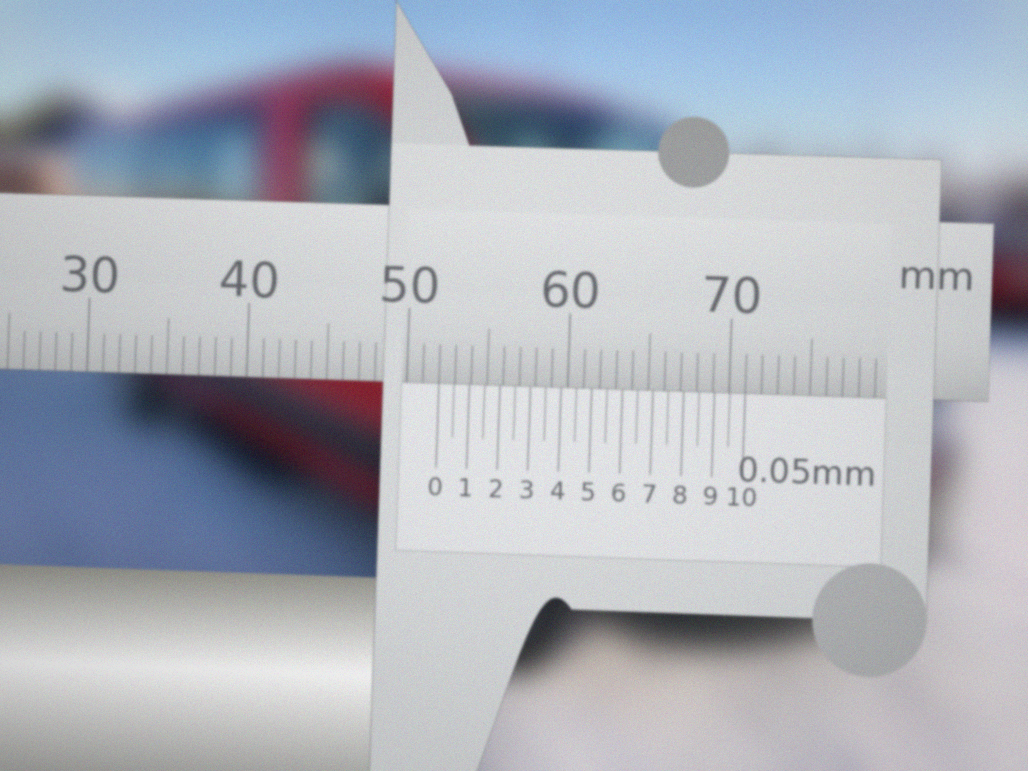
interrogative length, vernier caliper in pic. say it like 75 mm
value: 52.0 mm
